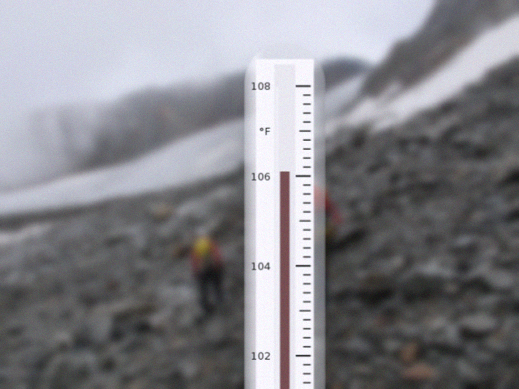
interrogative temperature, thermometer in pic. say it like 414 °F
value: 106.1 °F
